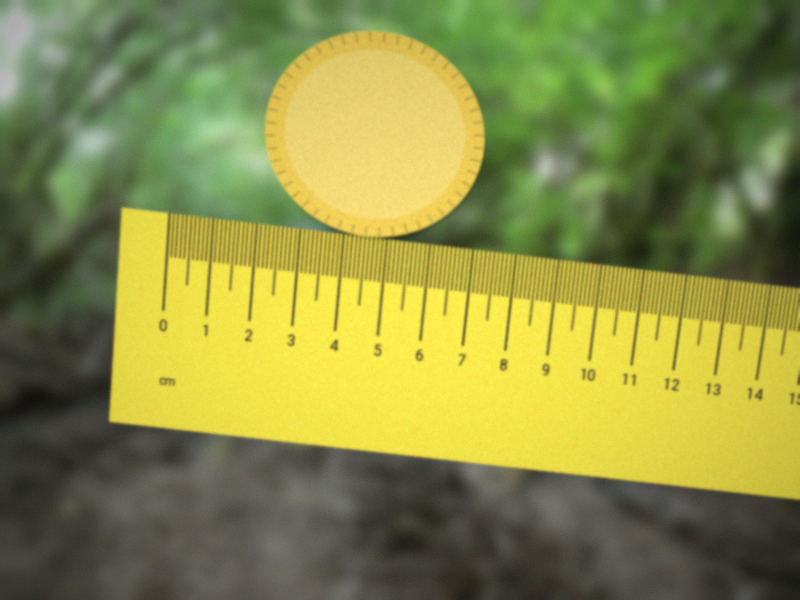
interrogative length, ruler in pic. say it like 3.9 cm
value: 5 cm
